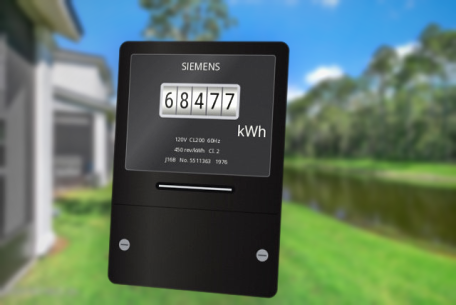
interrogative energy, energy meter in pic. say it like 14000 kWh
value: 68477 kWh
